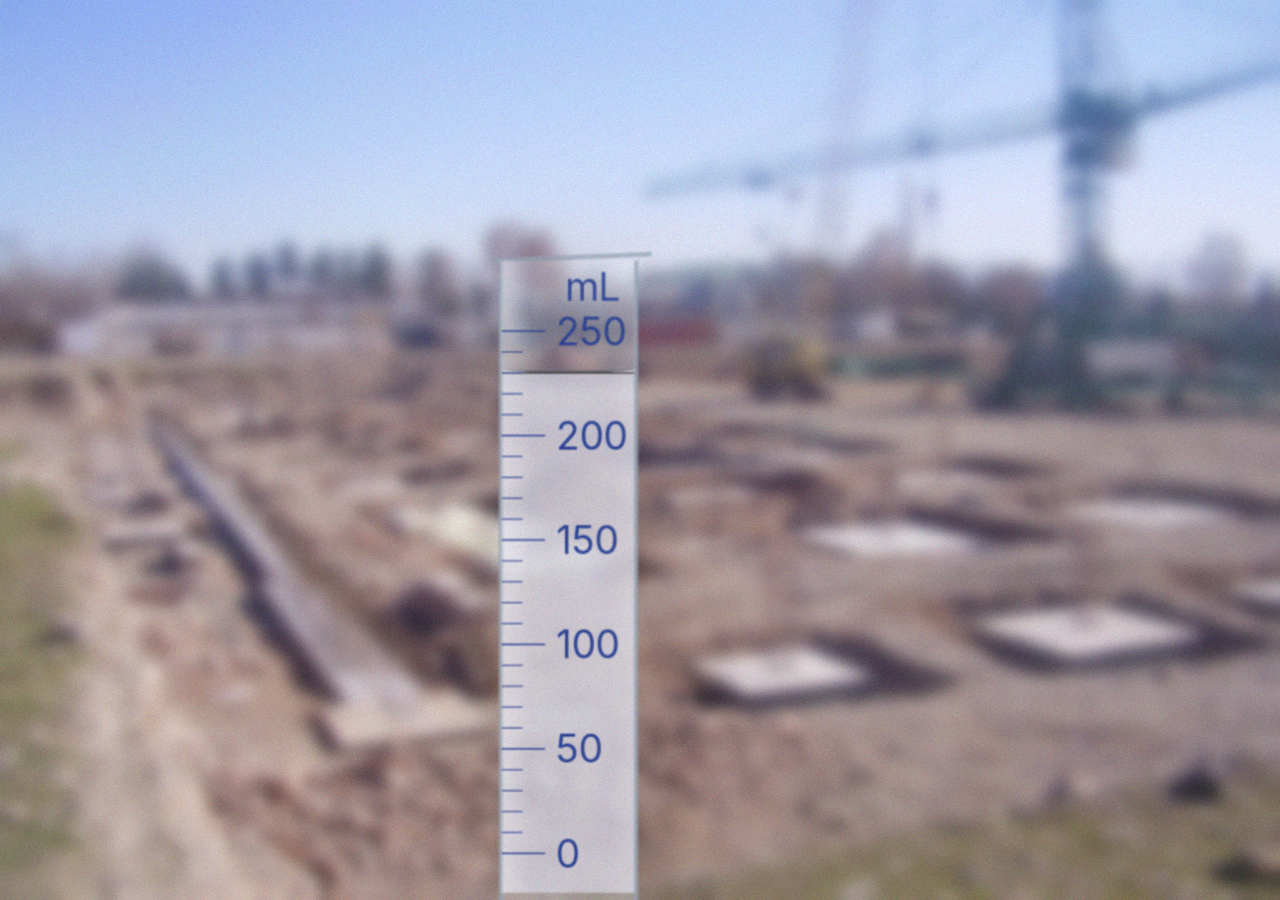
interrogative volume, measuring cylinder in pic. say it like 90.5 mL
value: 230 mL
